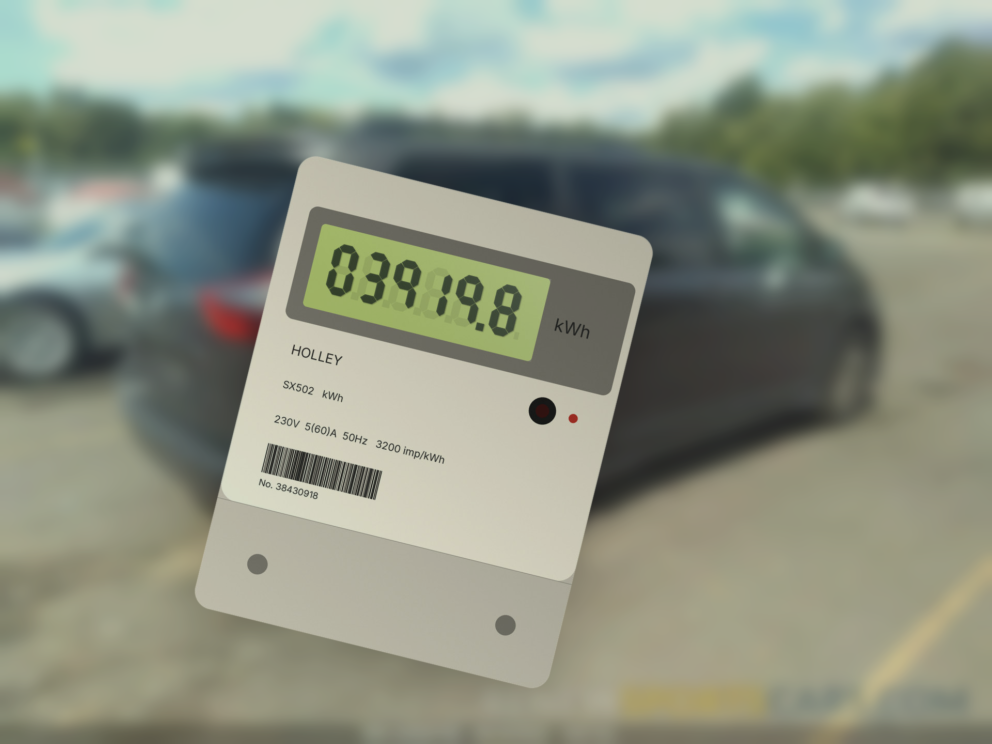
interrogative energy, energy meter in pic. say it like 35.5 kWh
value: 3919.8 kWh
